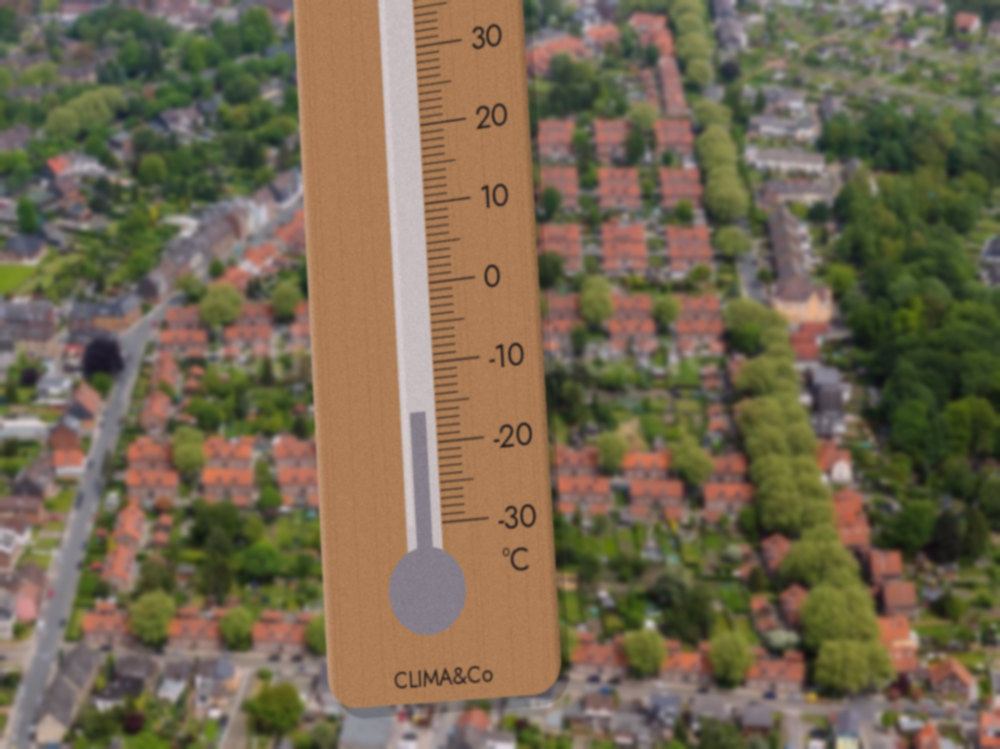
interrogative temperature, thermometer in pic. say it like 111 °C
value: -16 °C
